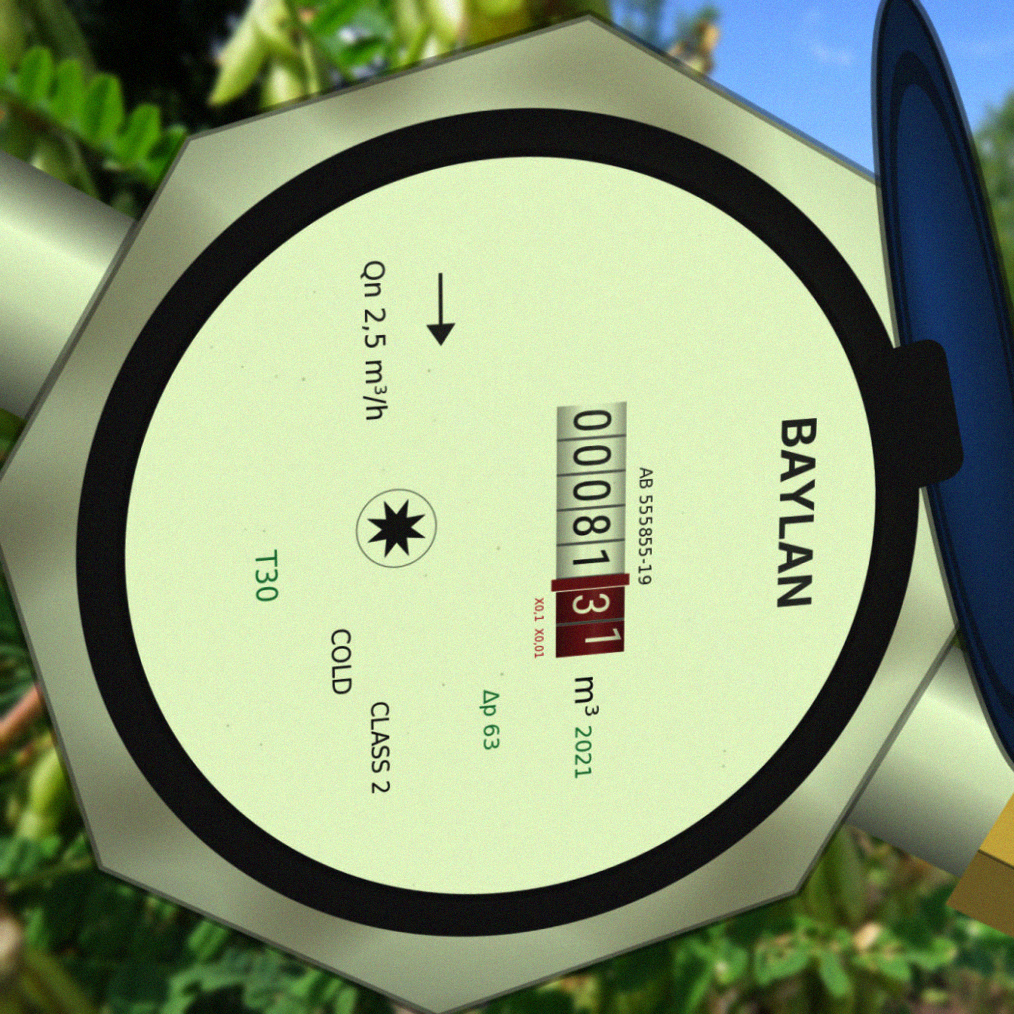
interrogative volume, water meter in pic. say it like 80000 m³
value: 81.31 m³
